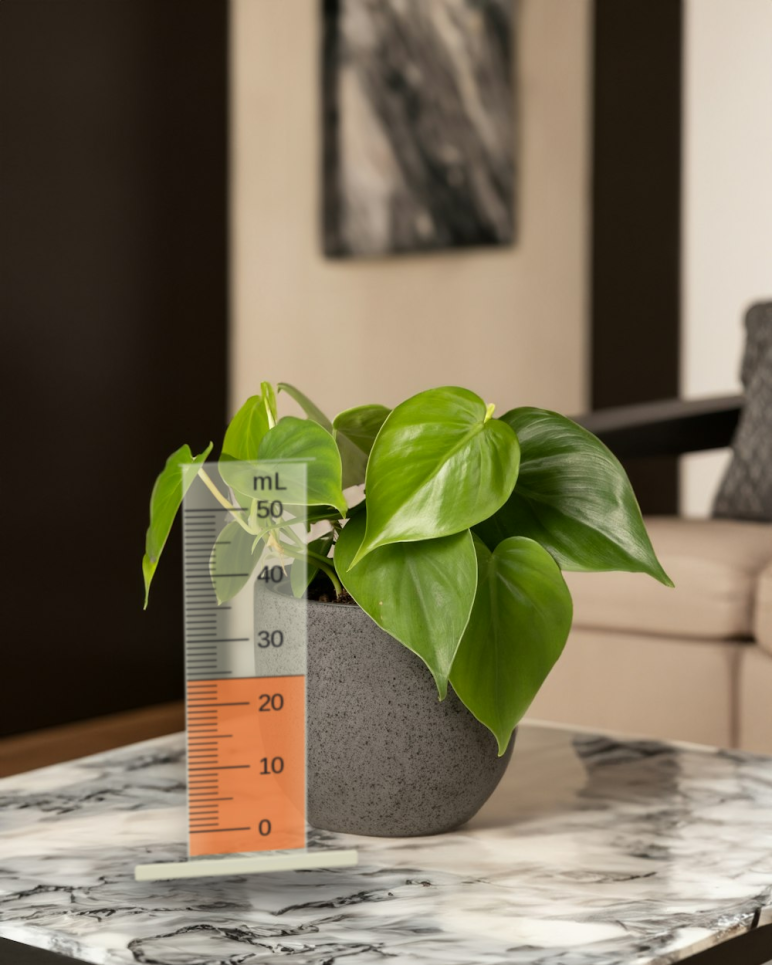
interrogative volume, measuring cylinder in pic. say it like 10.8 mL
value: 24 mL
